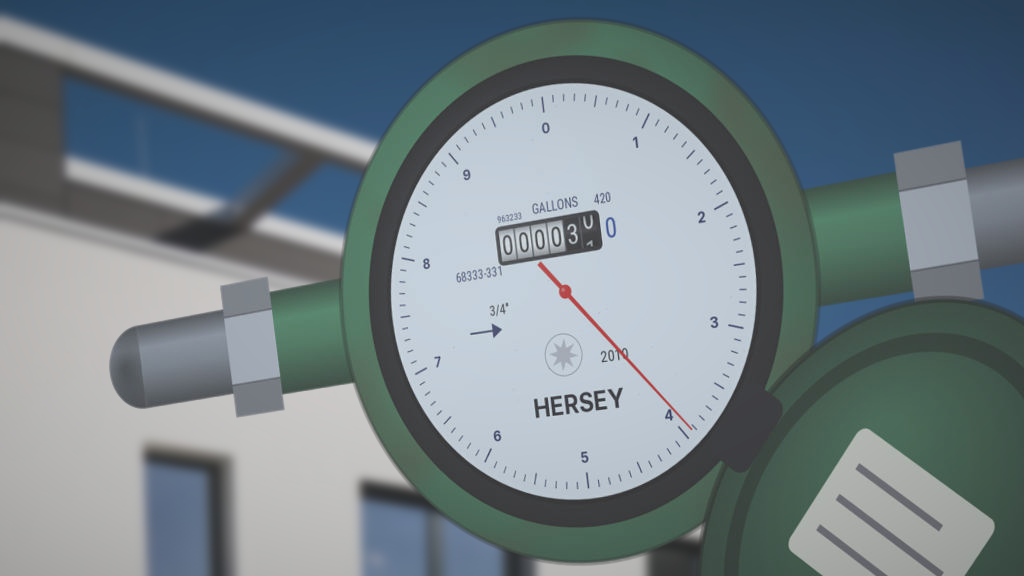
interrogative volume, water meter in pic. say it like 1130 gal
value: 303.9 gal
